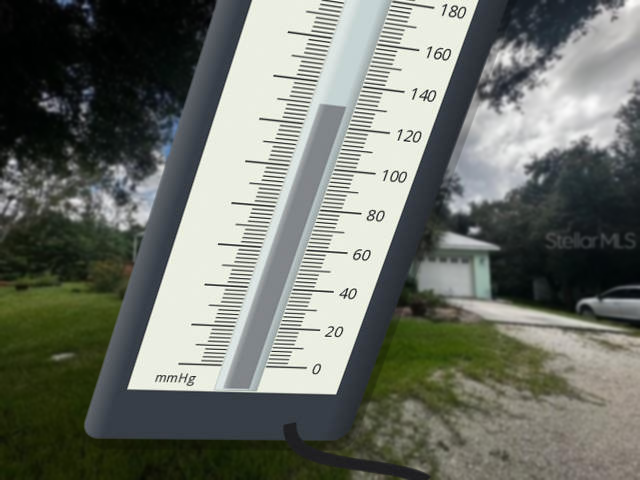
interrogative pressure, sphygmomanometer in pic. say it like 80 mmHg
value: 130 mmHg
